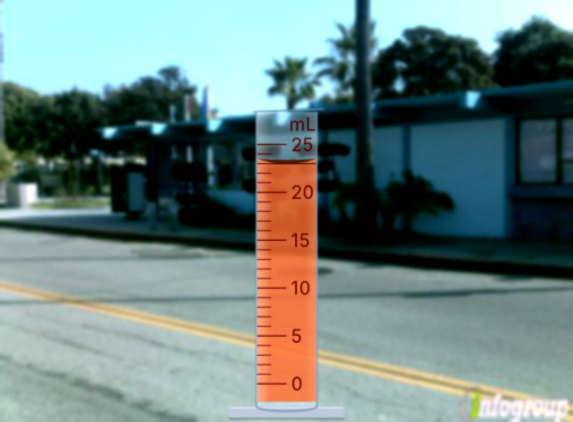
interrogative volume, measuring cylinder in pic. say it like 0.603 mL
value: 23 mL
